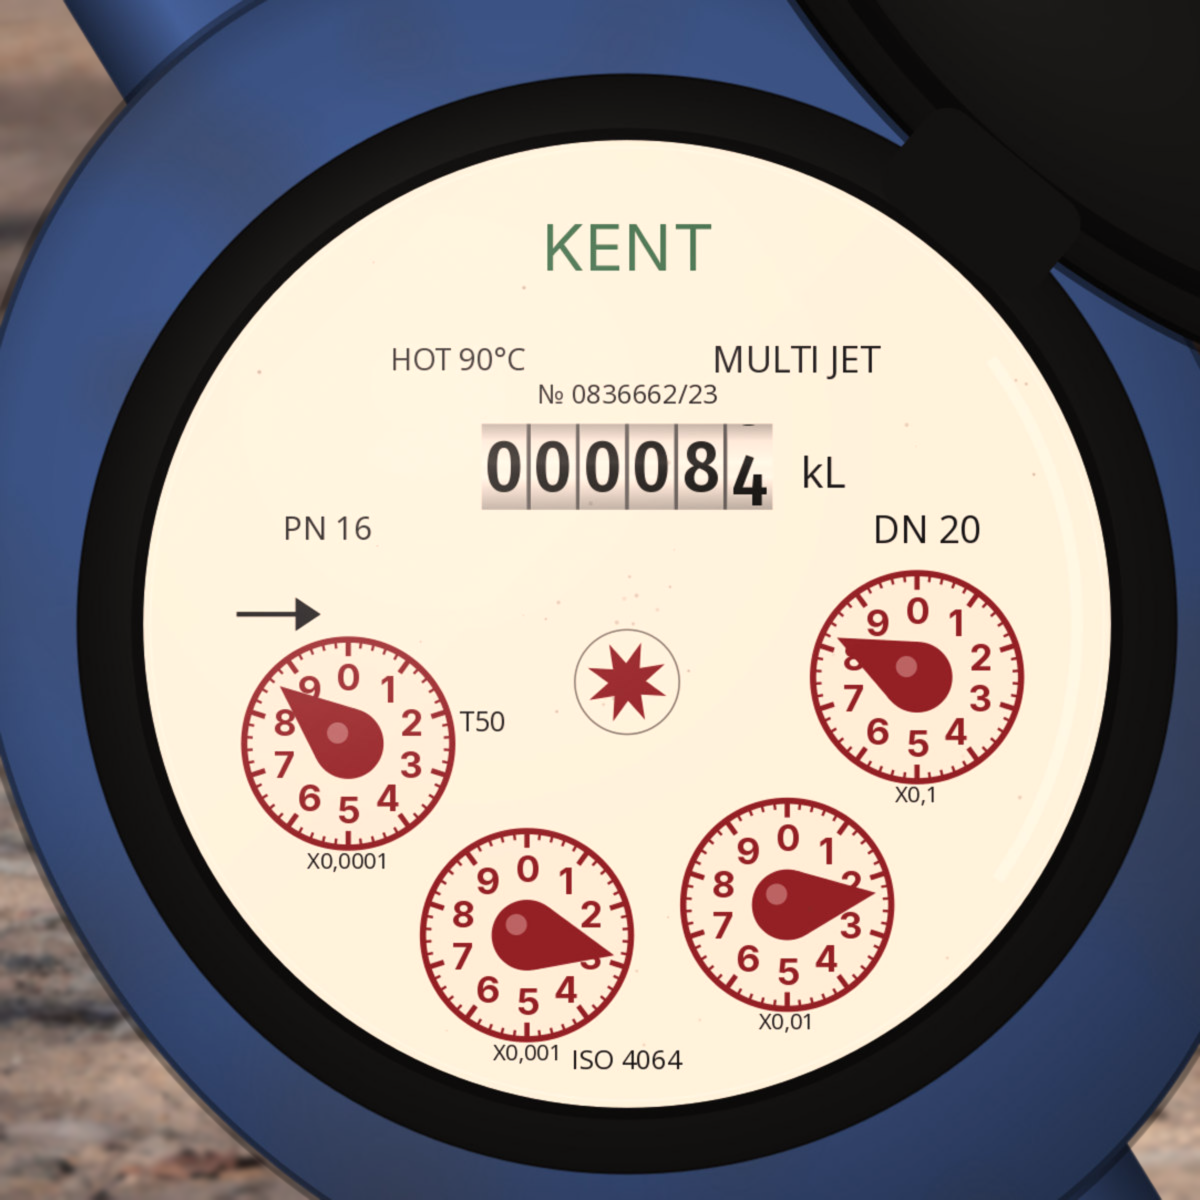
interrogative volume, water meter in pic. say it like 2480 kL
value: 83.8228 kL
